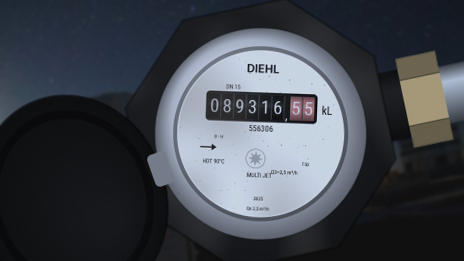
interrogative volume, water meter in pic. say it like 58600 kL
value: 89316.55 kL
